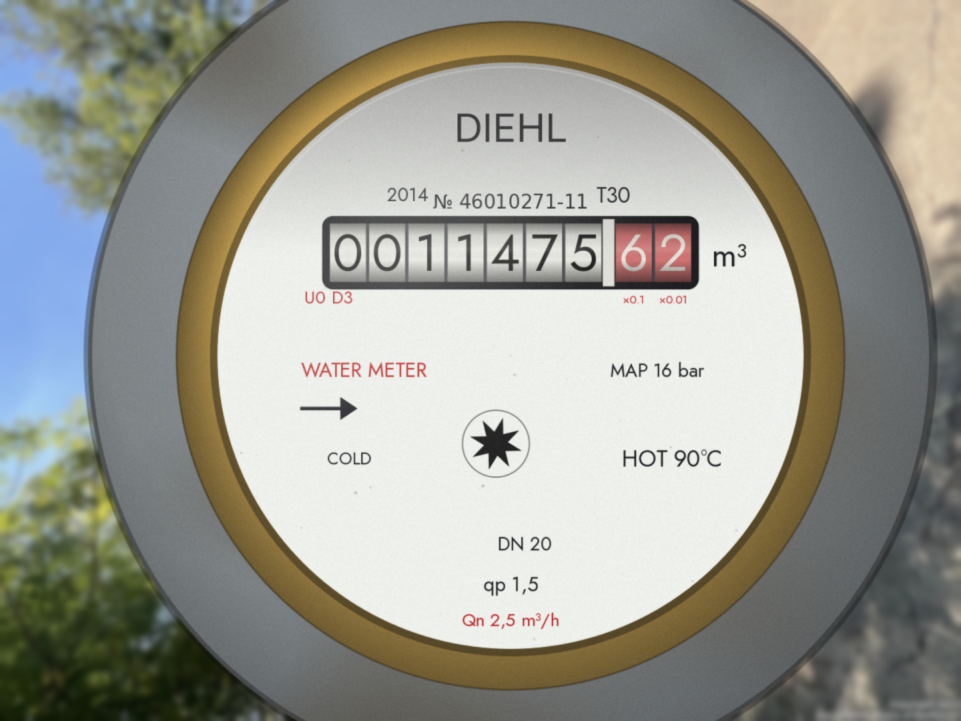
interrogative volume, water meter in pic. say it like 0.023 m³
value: 11475.62 m³
